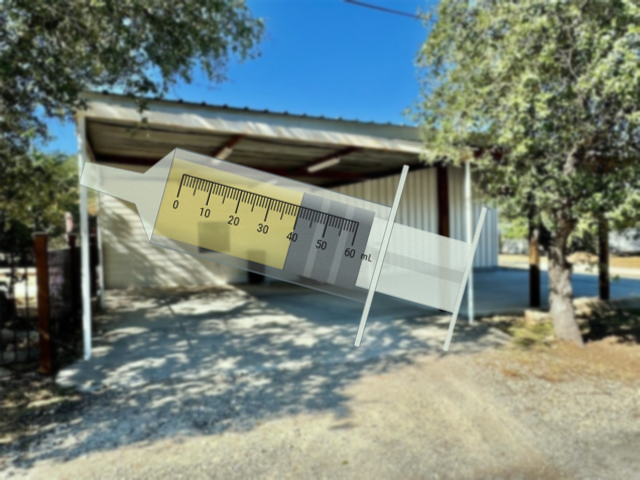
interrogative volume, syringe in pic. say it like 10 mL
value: 40 mL
